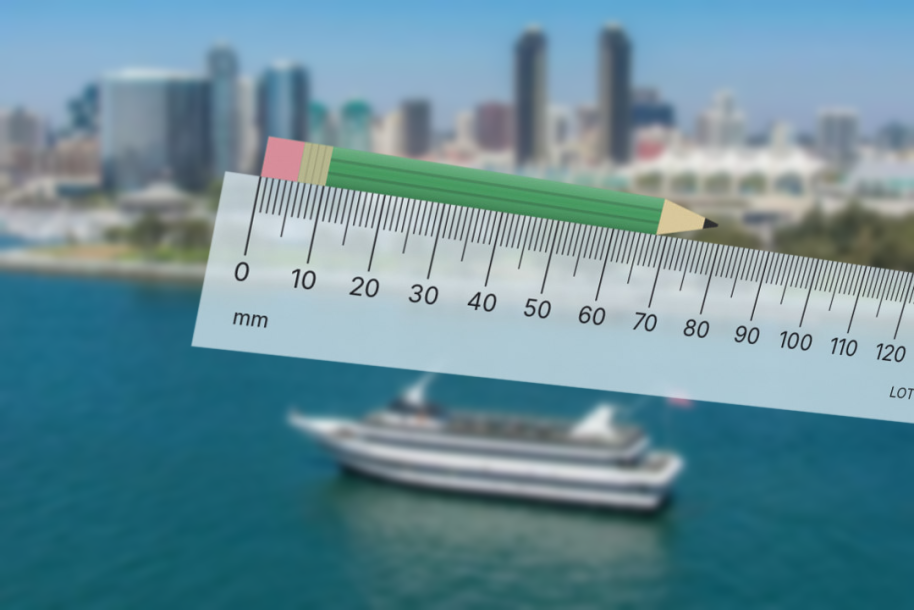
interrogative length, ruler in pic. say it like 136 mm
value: 79 mm
